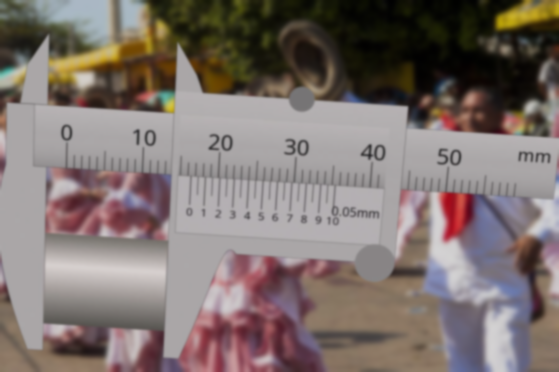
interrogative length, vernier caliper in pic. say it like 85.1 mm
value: 16.4 mm
